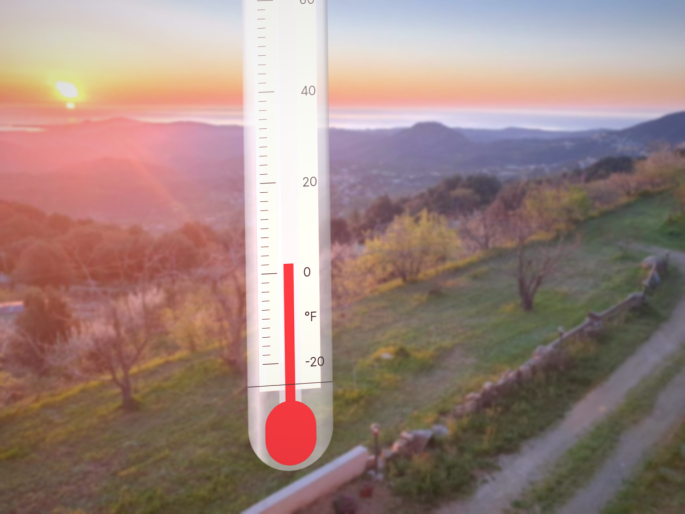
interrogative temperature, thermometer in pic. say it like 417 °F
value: 2 °F
